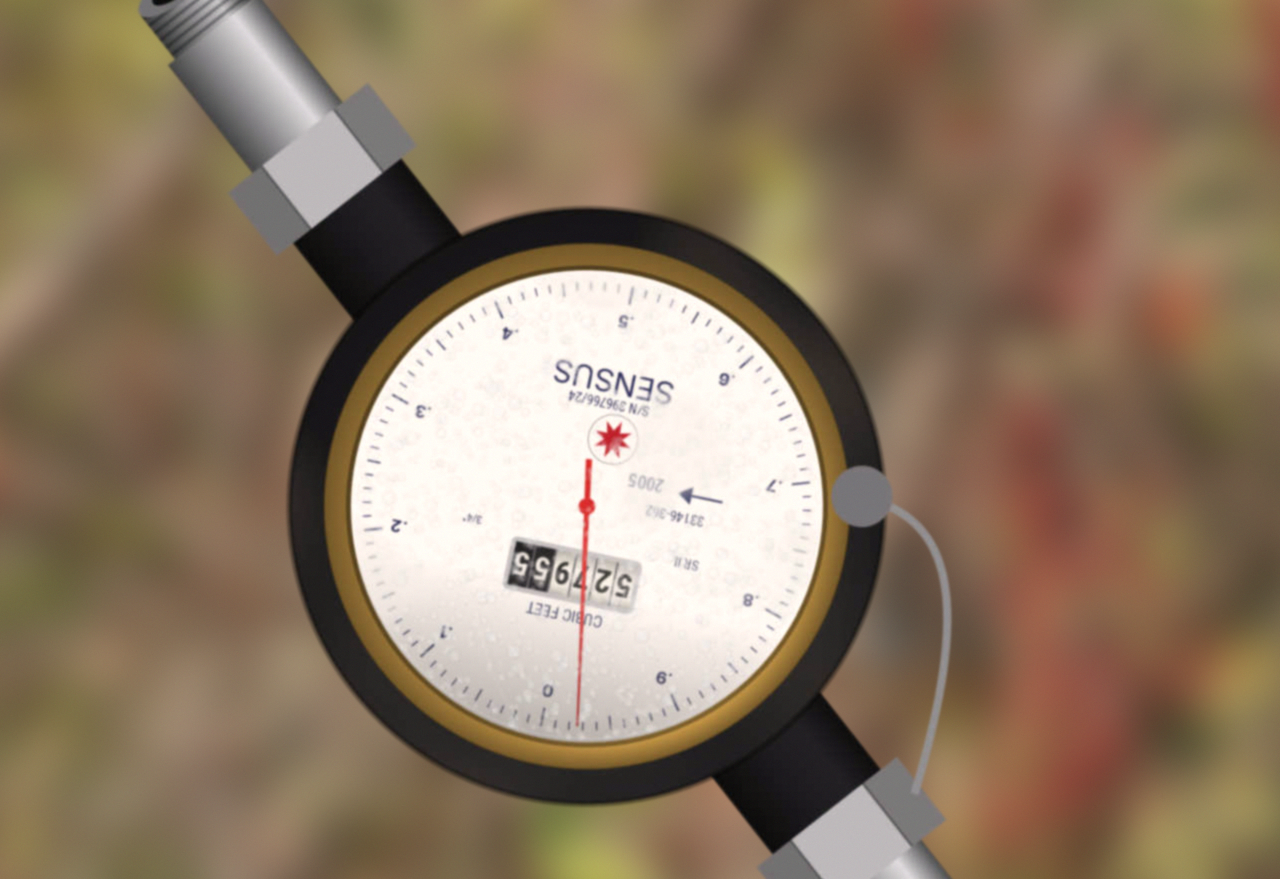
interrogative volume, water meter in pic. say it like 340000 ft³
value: 527954.97 ft³
